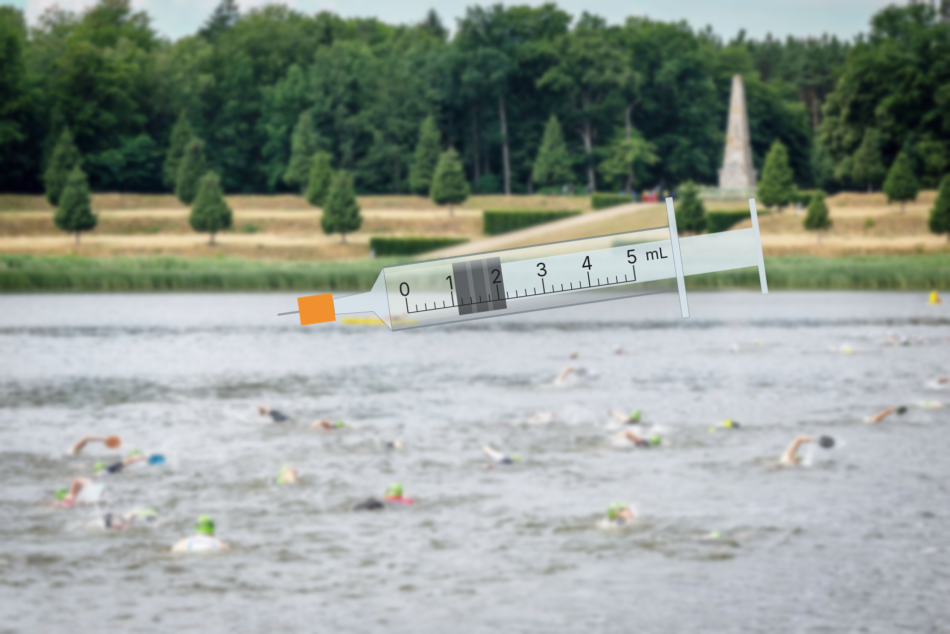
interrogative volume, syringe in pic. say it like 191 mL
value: 1.1 mL
